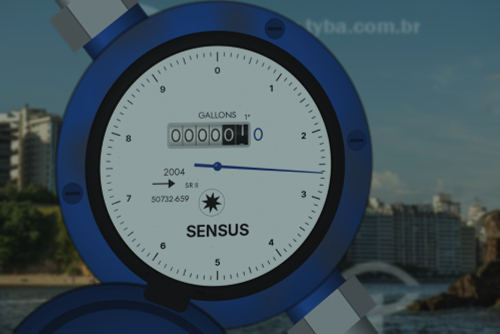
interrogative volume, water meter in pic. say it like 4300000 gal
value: 12.6 gal
